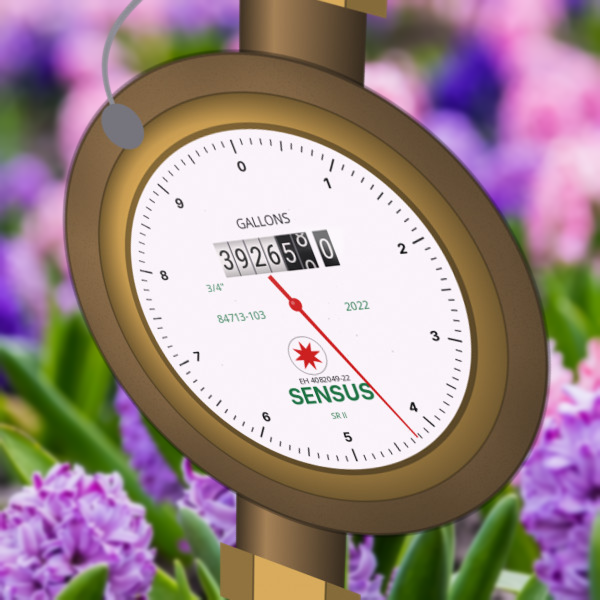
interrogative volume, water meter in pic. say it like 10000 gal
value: 3926584.2 gal
